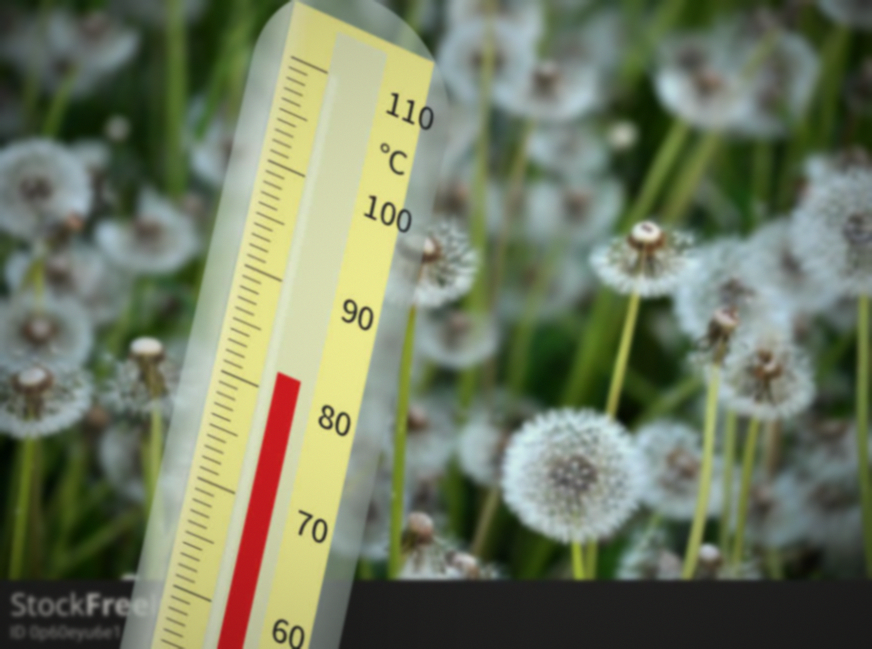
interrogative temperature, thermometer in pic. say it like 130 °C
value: 82 °C
